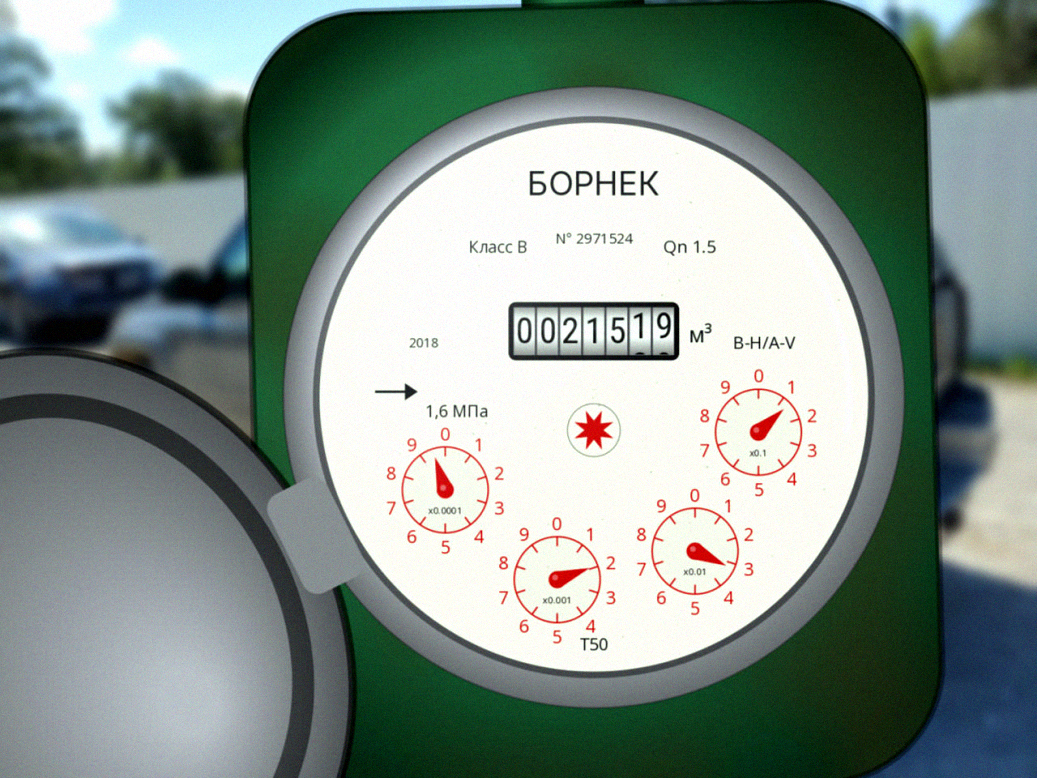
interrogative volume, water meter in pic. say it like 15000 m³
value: 21519.1319 m³
